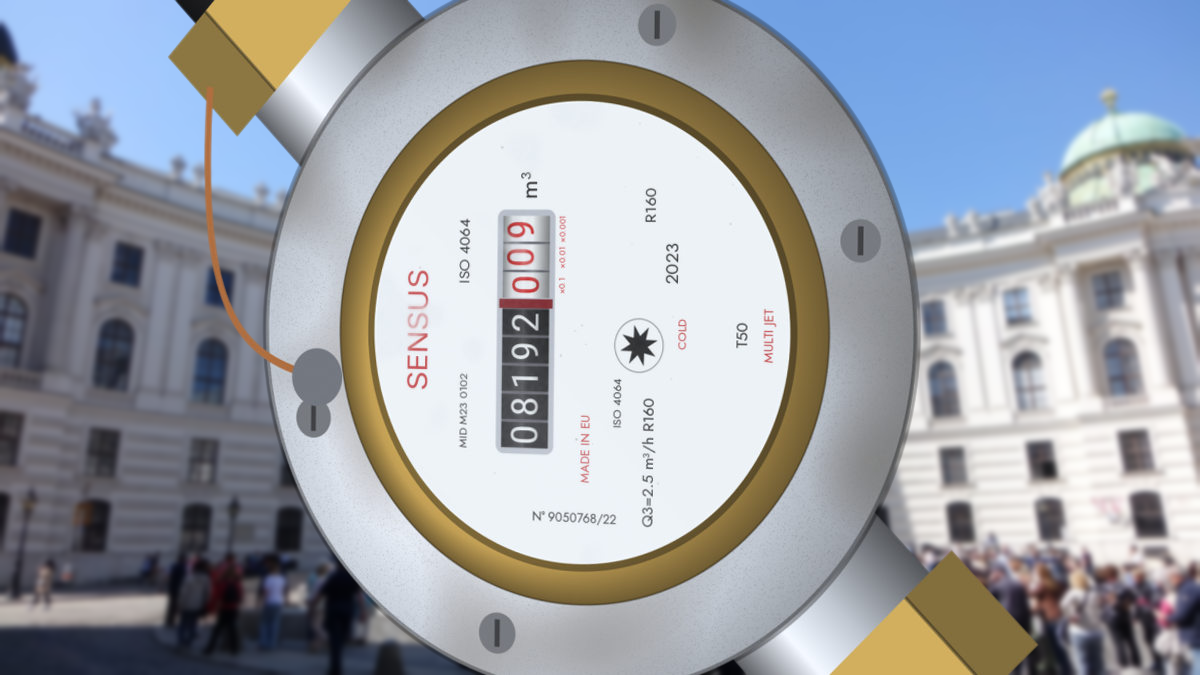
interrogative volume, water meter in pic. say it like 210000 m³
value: 8192.009 m³
